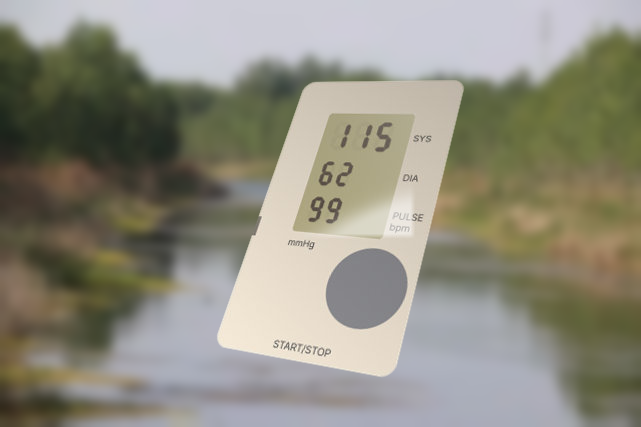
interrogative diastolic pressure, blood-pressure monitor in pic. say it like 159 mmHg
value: 62 mmHg
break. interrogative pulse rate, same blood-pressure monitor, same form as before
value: 99 bpm
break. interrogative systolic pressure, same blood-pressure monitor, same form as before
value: 115 mmHg
